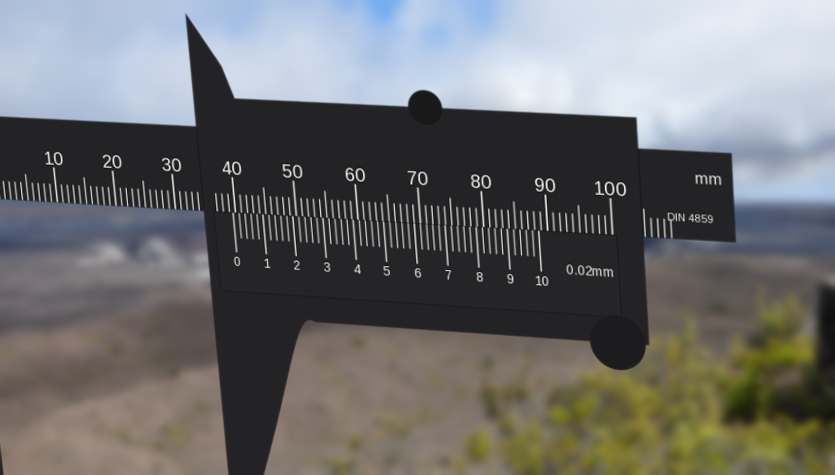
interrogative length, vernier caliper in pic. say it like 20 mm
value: 39.6 mm
